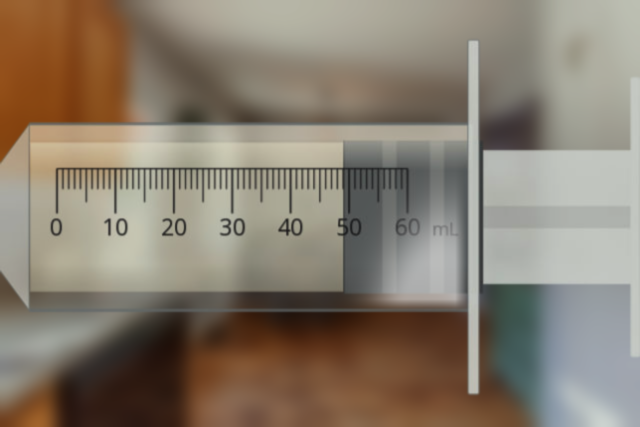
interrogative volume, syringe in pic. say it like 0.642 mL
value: 49 mL
